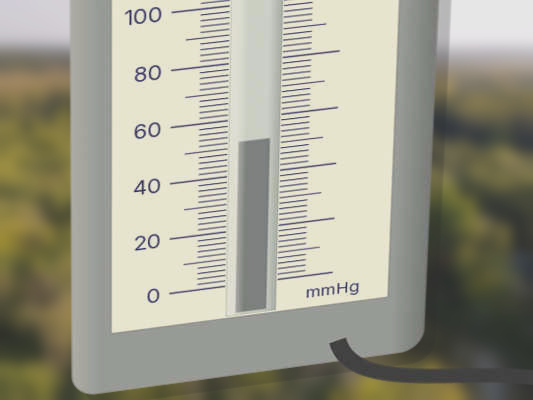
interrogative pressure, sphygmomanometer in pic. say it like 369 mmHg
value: 52 mmHg
